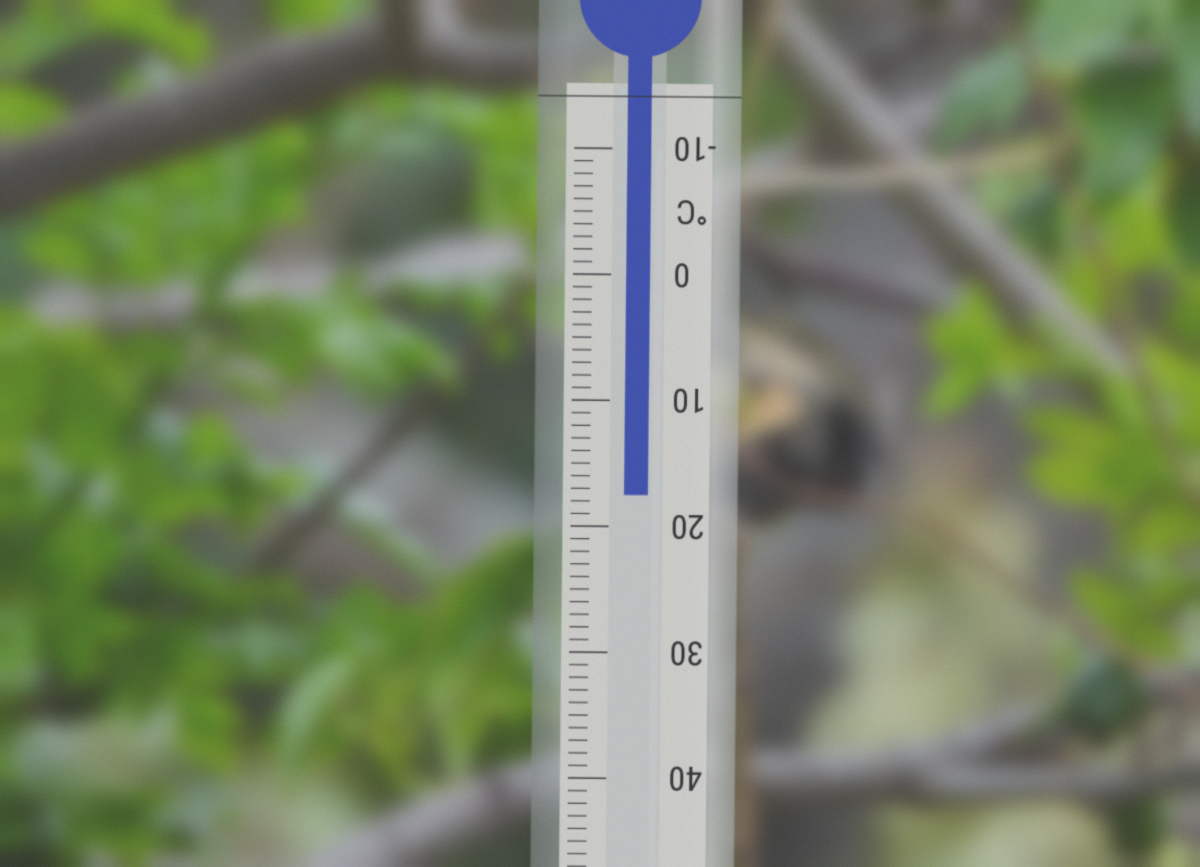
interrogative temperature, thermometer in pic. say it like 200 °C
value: 17.5 °C
